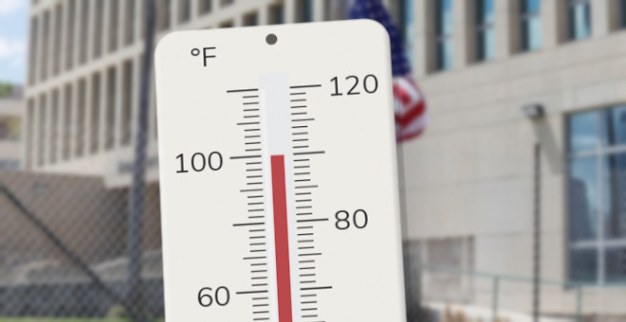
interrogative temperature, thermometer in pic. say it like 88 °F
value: 100 °F
